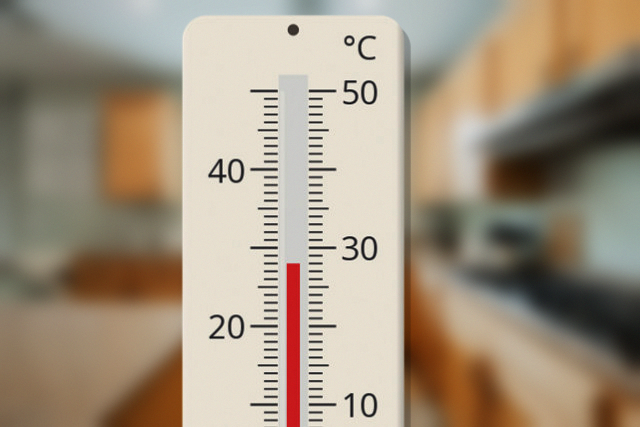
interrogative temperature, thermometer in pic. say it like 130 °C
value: 28 °C
